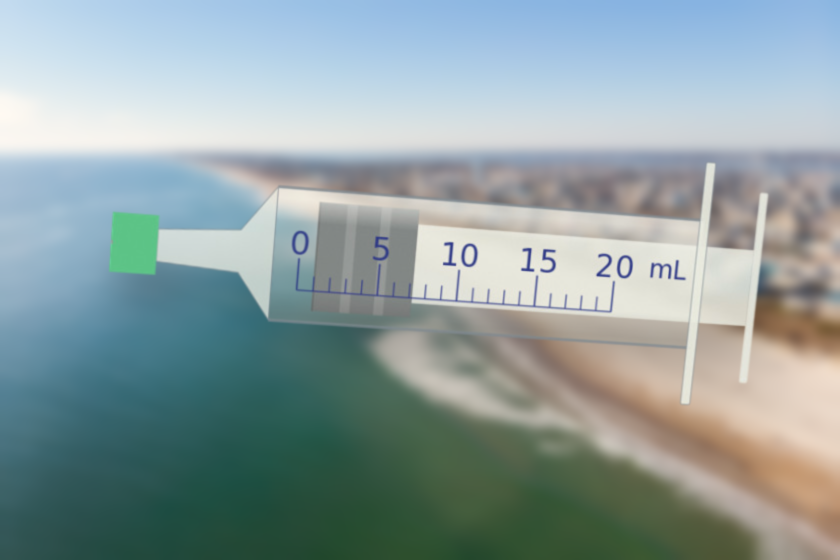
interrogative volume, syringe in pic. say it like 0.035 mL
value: 1 mL
